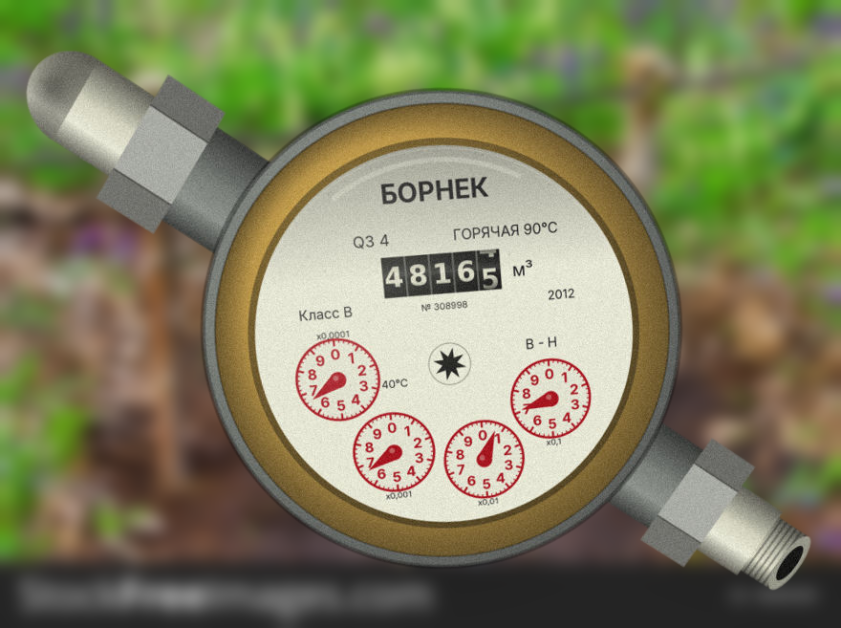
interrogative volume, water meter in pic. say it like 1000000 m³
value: 48164.7066 m³
